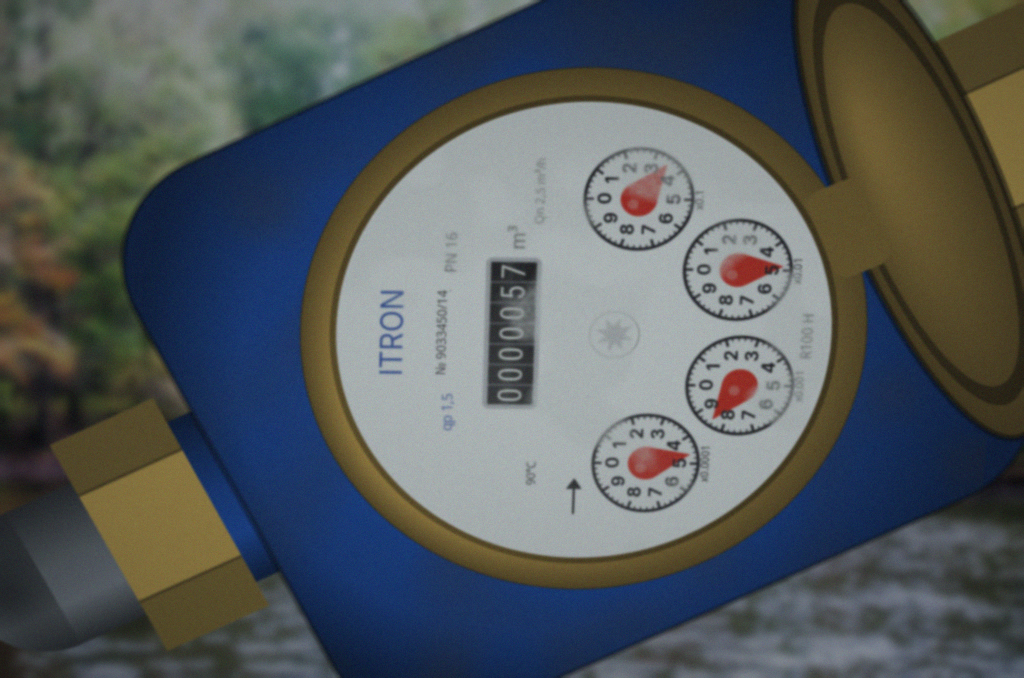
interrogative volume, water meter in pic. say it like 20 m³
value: 57.3484 m³
